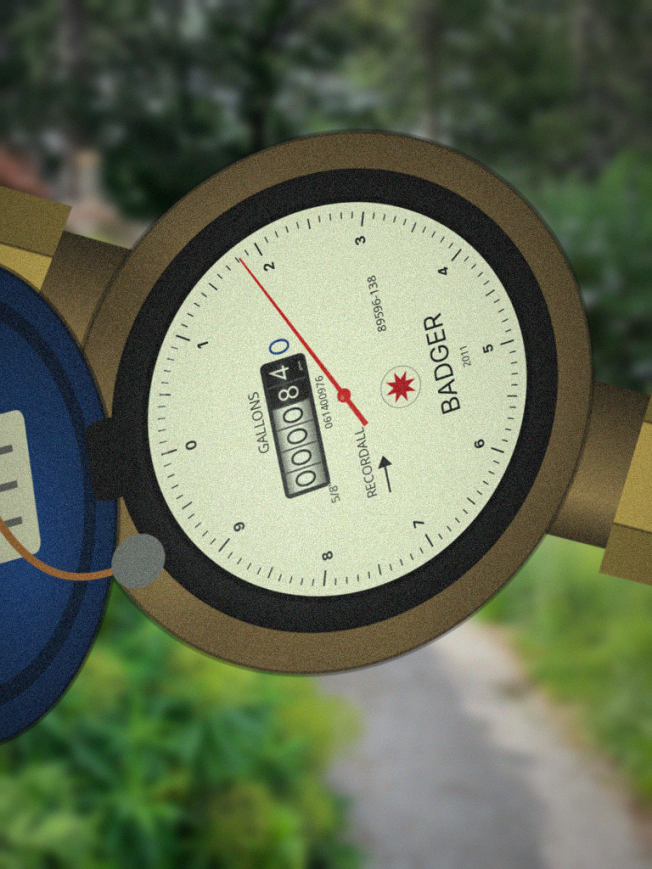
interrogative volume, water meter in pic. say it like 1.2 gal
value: 841.8 gal
